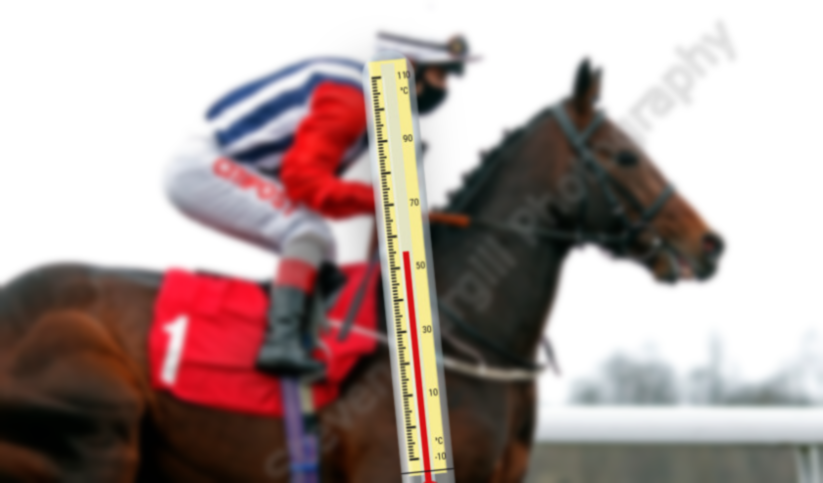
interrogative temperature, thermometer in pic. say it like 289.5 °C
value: 55 °C
